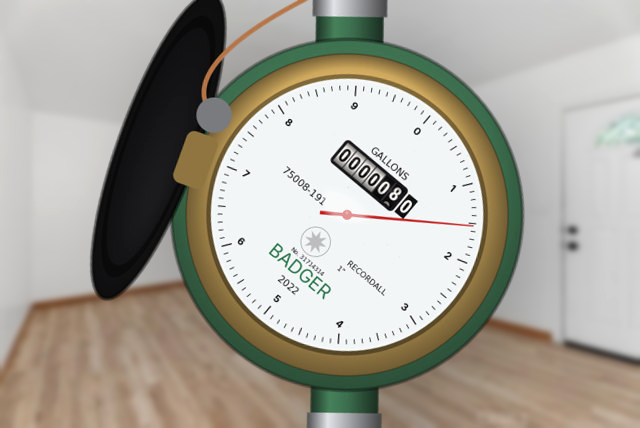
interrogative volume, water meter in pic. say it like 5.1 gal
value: 81.5 gal
